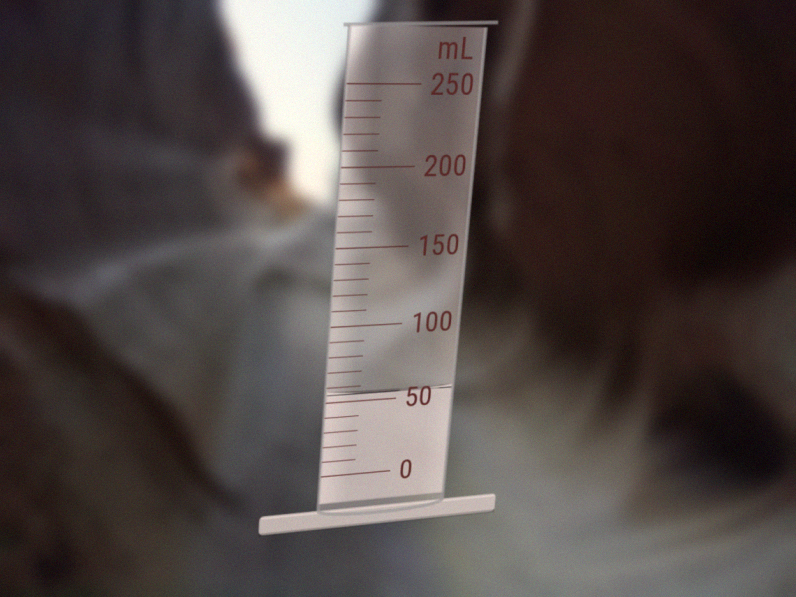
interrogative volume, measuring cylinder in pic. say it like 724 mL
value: 55 mL
